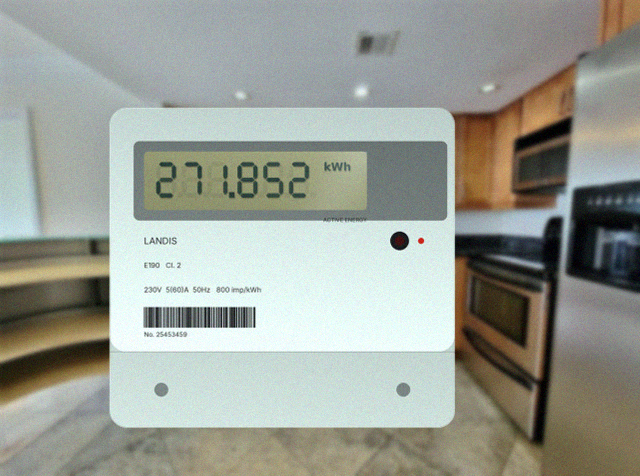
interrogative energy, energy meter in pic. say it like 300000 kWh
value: 271.852 kWh
